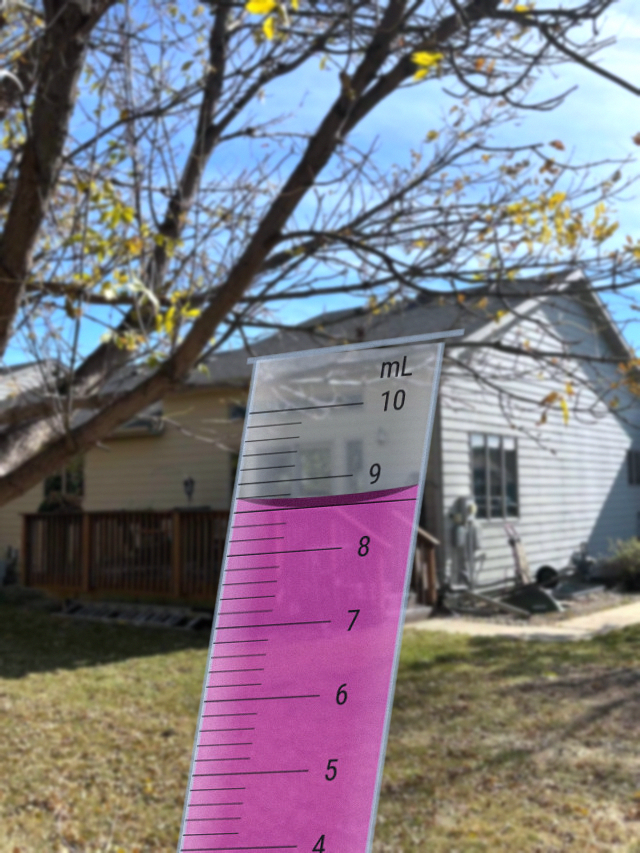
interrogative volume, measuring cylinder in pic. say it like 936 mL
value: 8.6 mL
